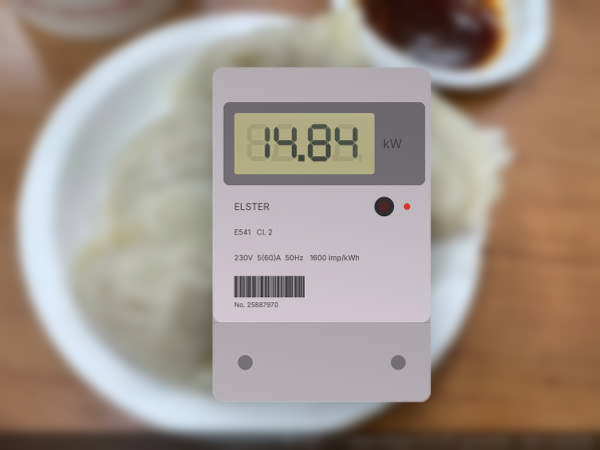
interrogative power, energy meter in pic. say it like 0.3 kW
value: 14.84 kW
